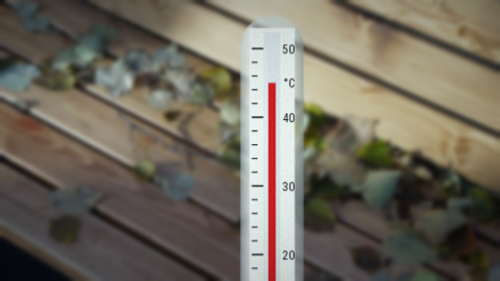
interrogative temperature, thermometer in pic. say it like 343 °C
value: 45 °C
